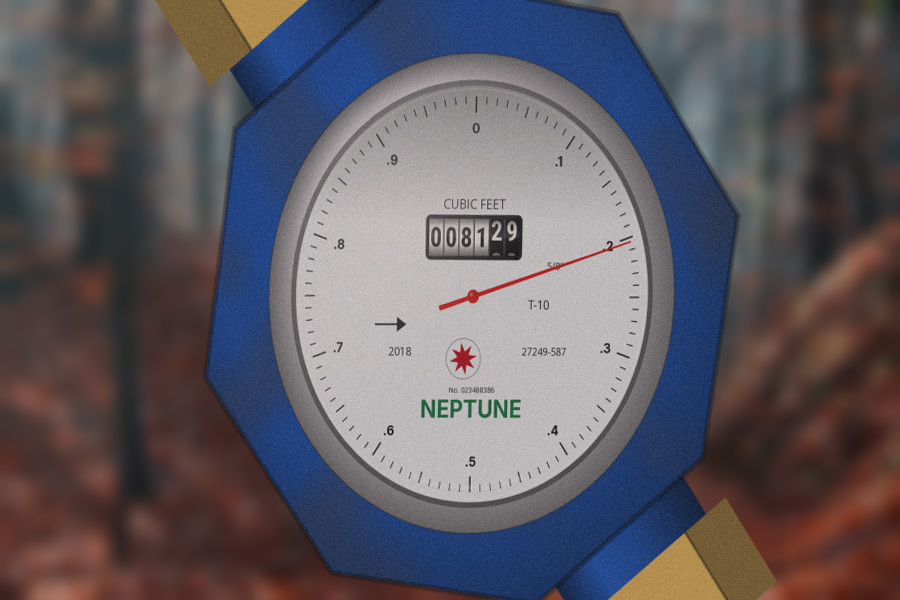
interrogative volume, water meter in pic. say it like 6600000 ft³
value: 8129.20 ft³
